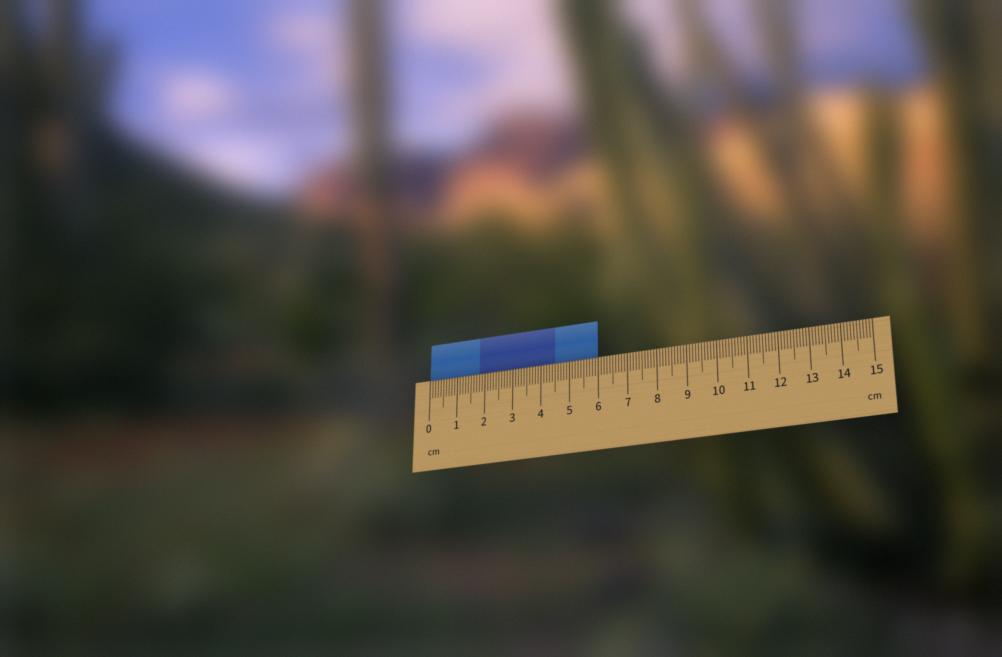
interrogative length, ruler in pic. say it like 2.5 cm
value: 6 cm
